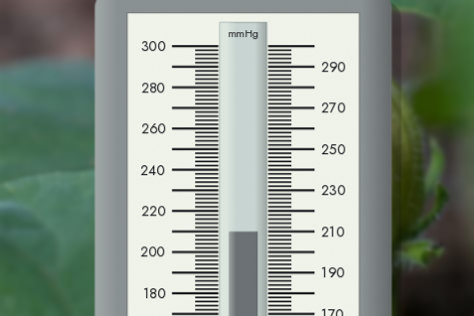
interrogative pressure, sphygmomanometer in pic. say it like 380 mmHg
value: 210 mmHg
